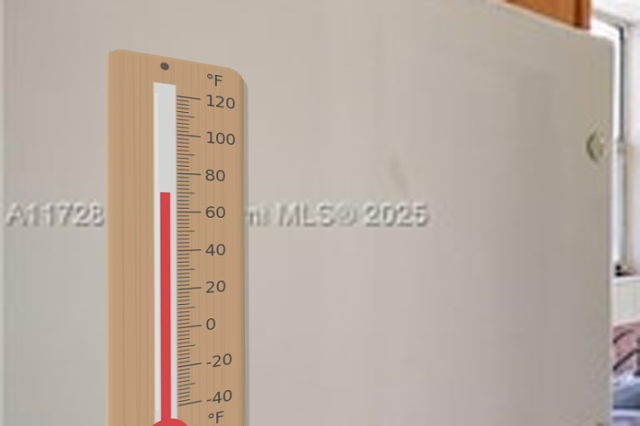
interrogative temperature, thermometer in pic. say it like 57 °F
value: 70 °F
